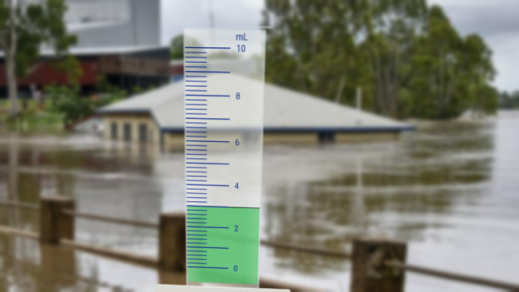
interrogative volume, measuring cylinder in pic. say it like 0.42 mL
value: 3 mL
